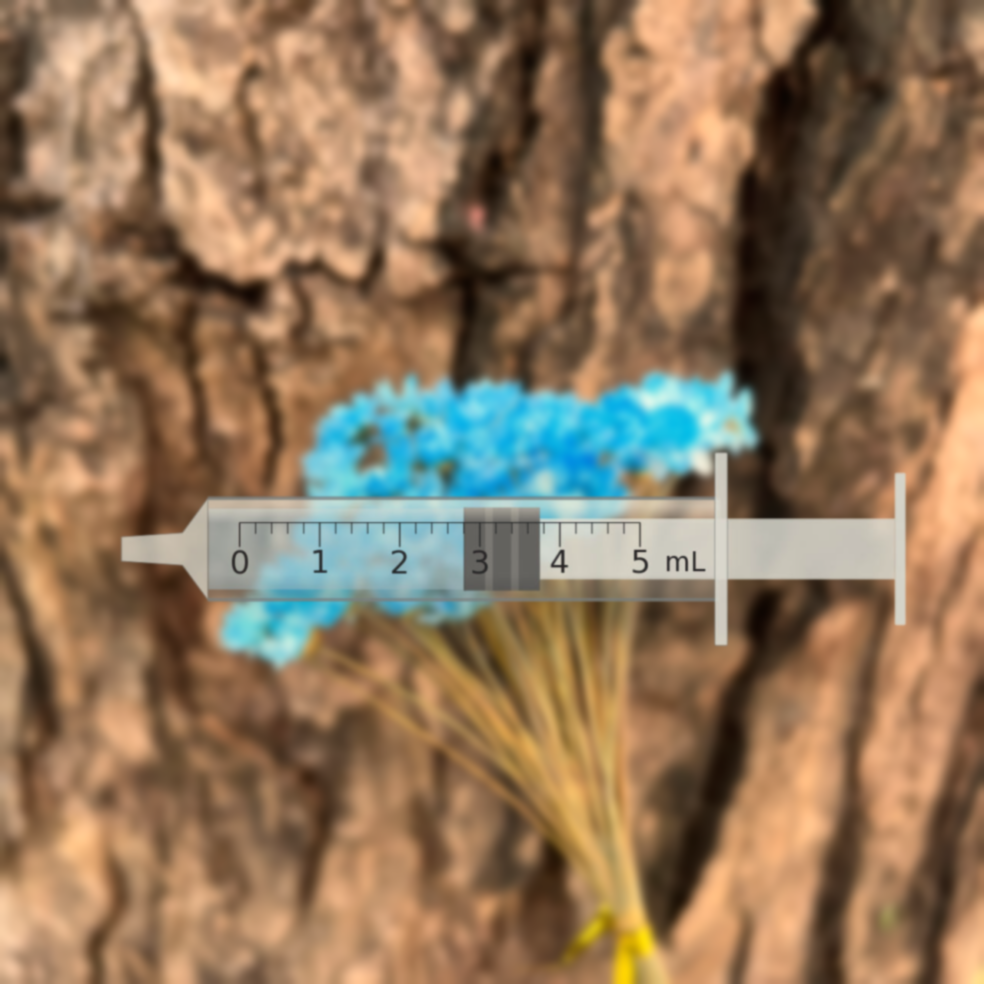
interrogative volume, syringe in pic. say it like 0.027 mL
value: 2.8 mL
